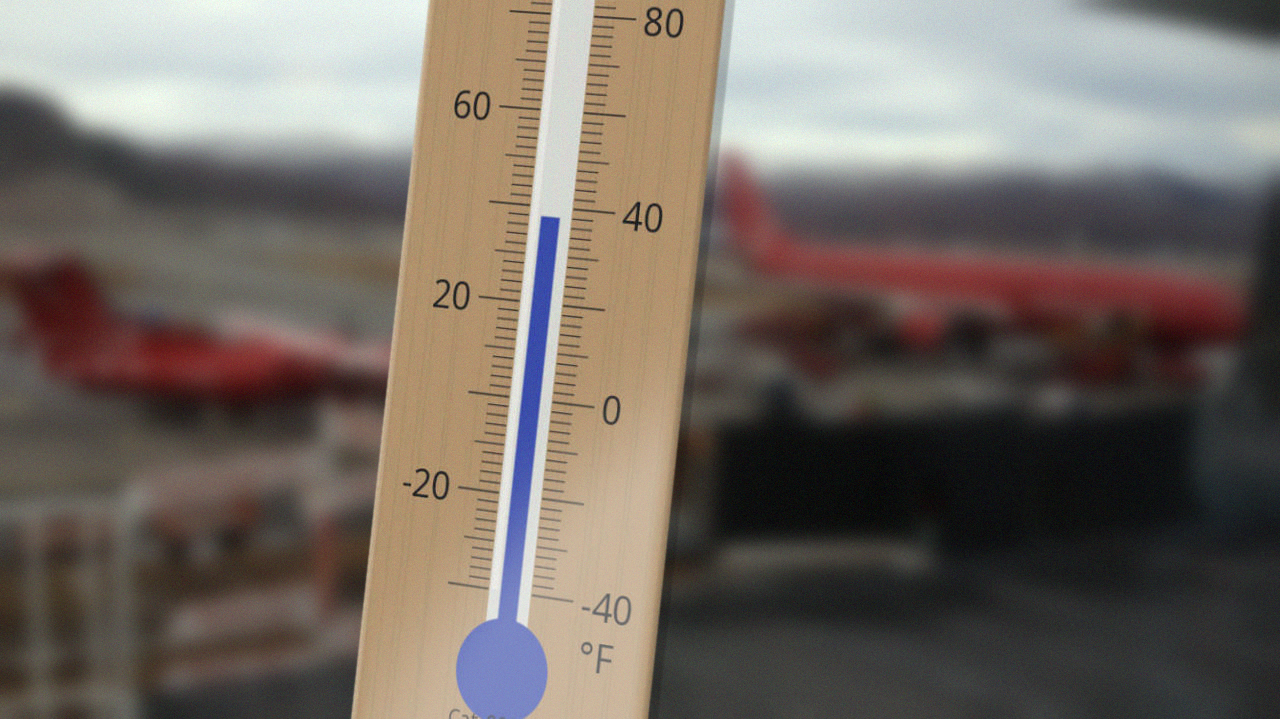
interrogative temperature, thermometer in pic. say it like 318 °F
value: 38 °F
